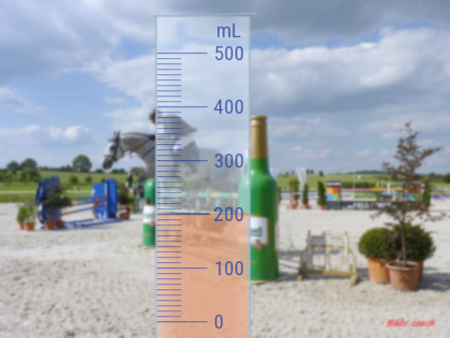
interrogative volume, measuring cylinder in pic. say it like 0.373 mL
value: 200 mL
